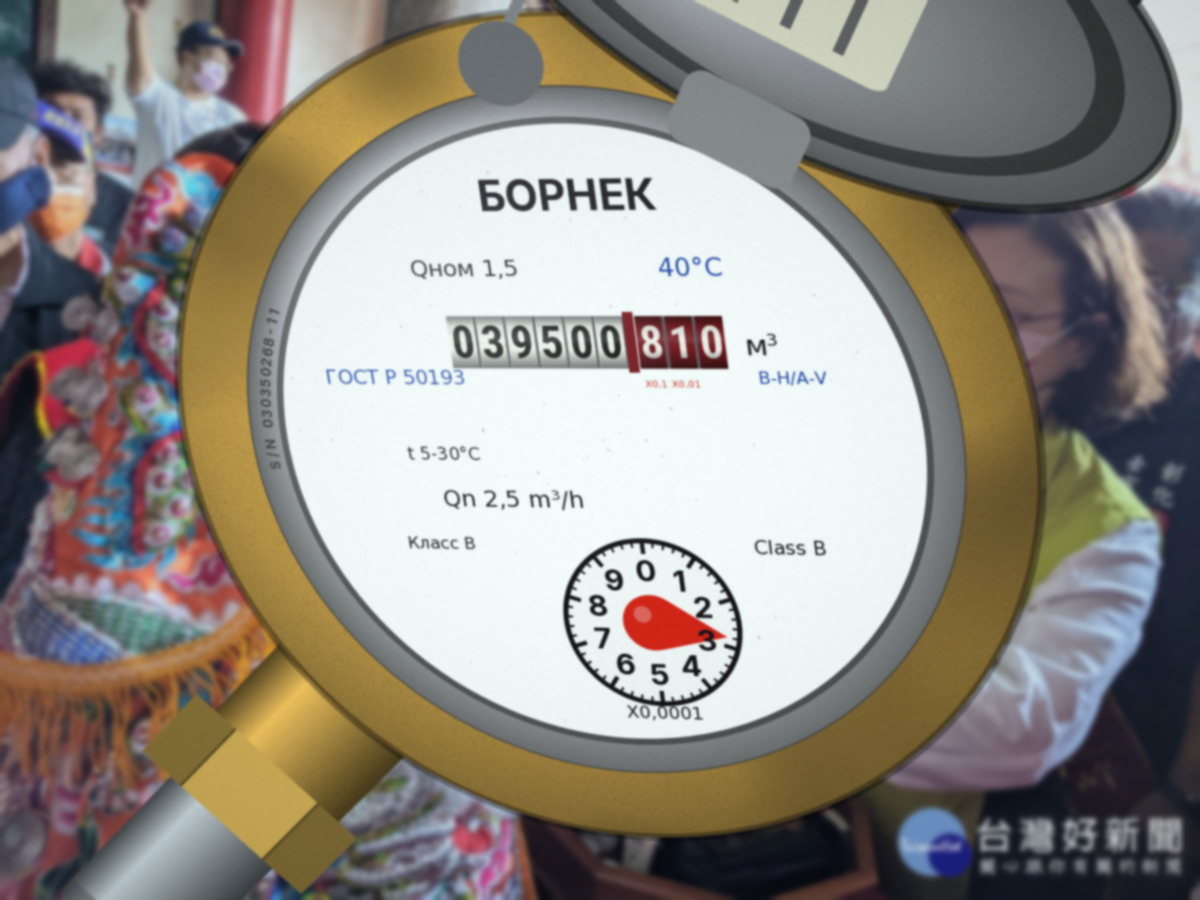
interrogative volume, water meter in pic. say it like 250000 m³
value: 39500.8102 m³
